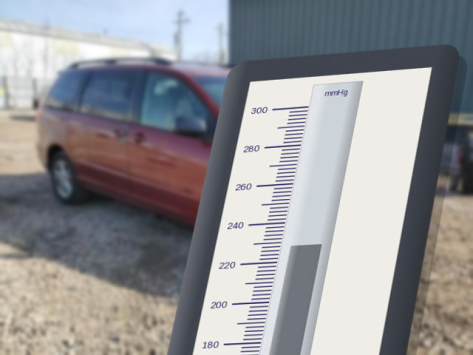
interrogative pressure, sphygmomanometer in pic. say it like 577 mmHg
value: 228 mmHg
